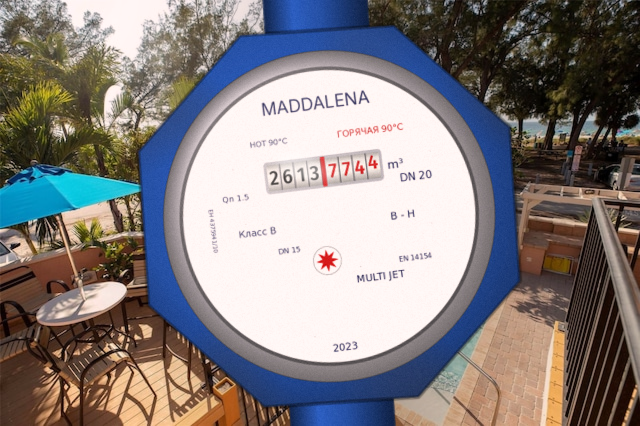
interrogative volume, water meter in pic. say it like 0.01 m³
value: 2613.7744 m³
